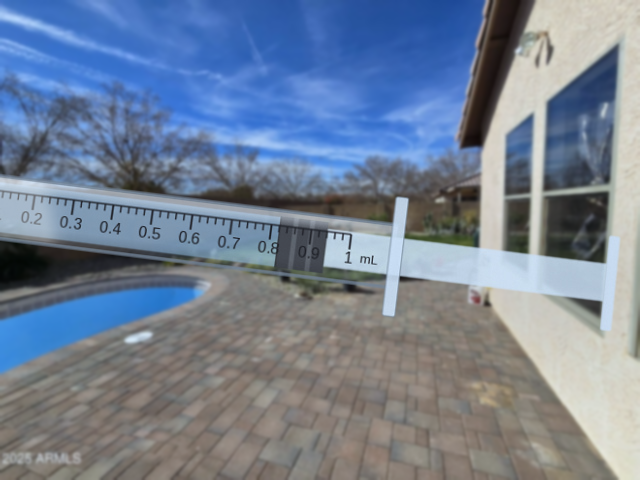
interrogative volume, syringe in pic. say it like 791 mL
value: 0.82 mL
